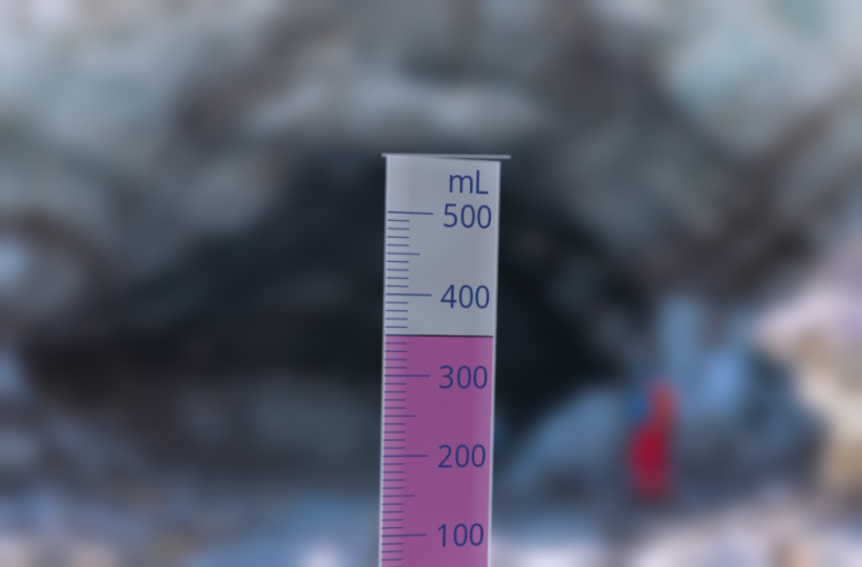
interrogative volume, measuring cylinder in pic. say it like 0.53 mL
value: 350 mL
